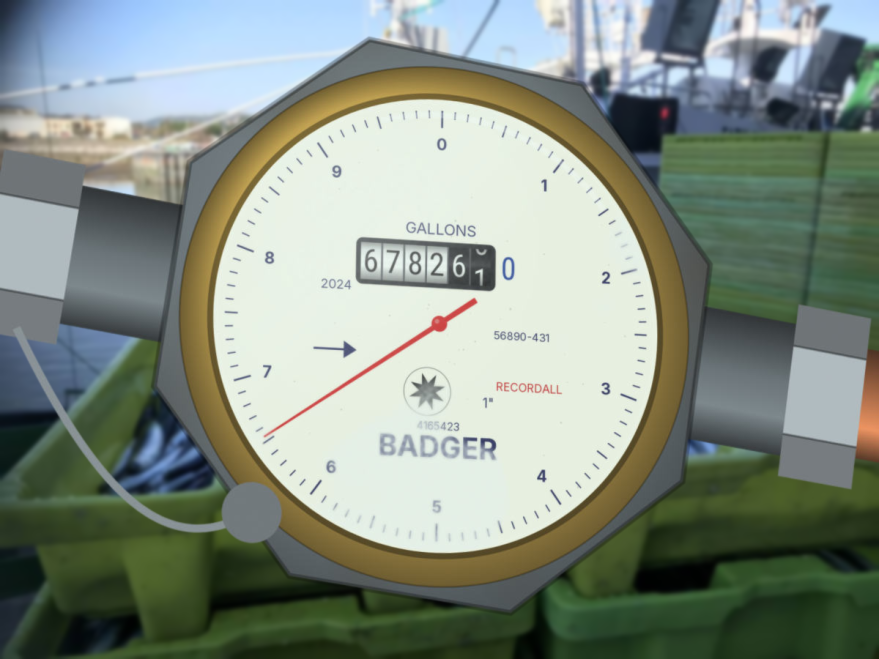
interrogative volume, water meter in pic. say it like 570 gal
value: 6782606.5 gal
